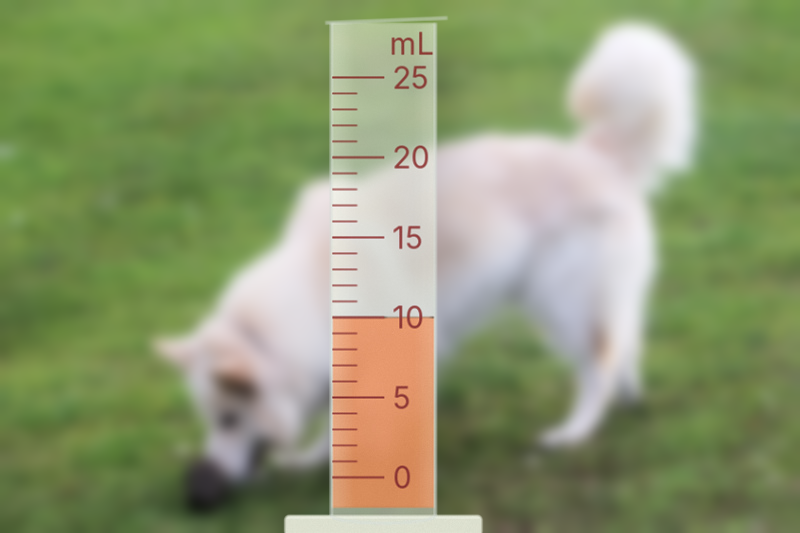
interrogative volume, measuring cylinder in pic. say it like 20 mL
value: 10 mL
